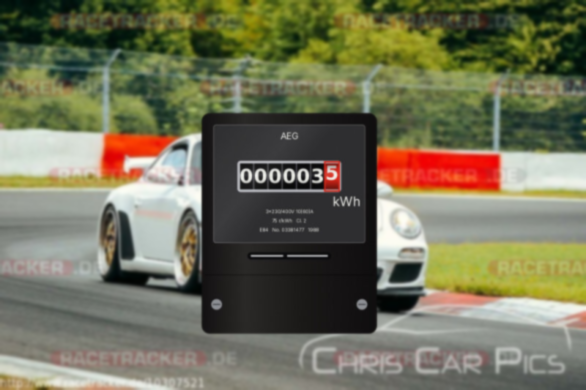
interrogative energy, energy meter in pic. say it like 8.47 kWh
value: 3.5 kWh
